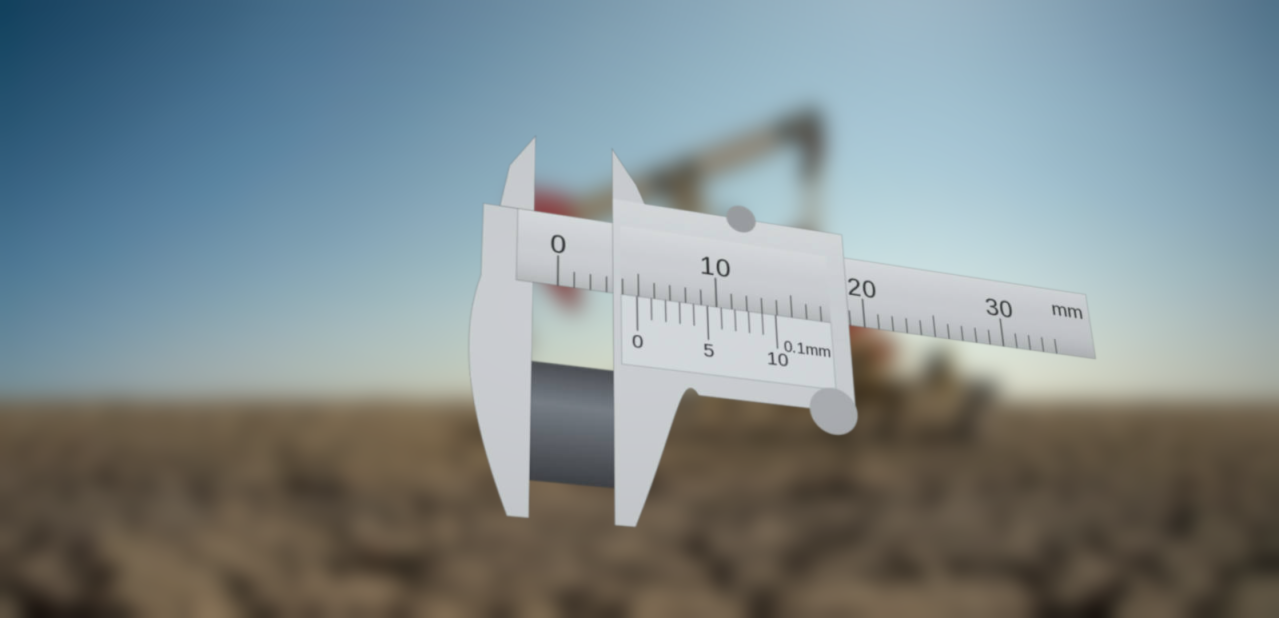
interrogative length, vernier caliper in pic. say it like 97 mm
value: 4.9 mm
